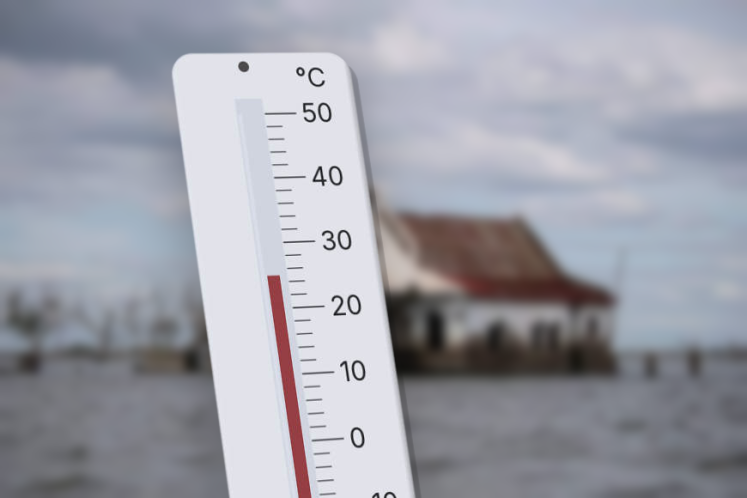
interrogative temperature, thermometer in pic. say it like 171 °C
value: 25 °C
